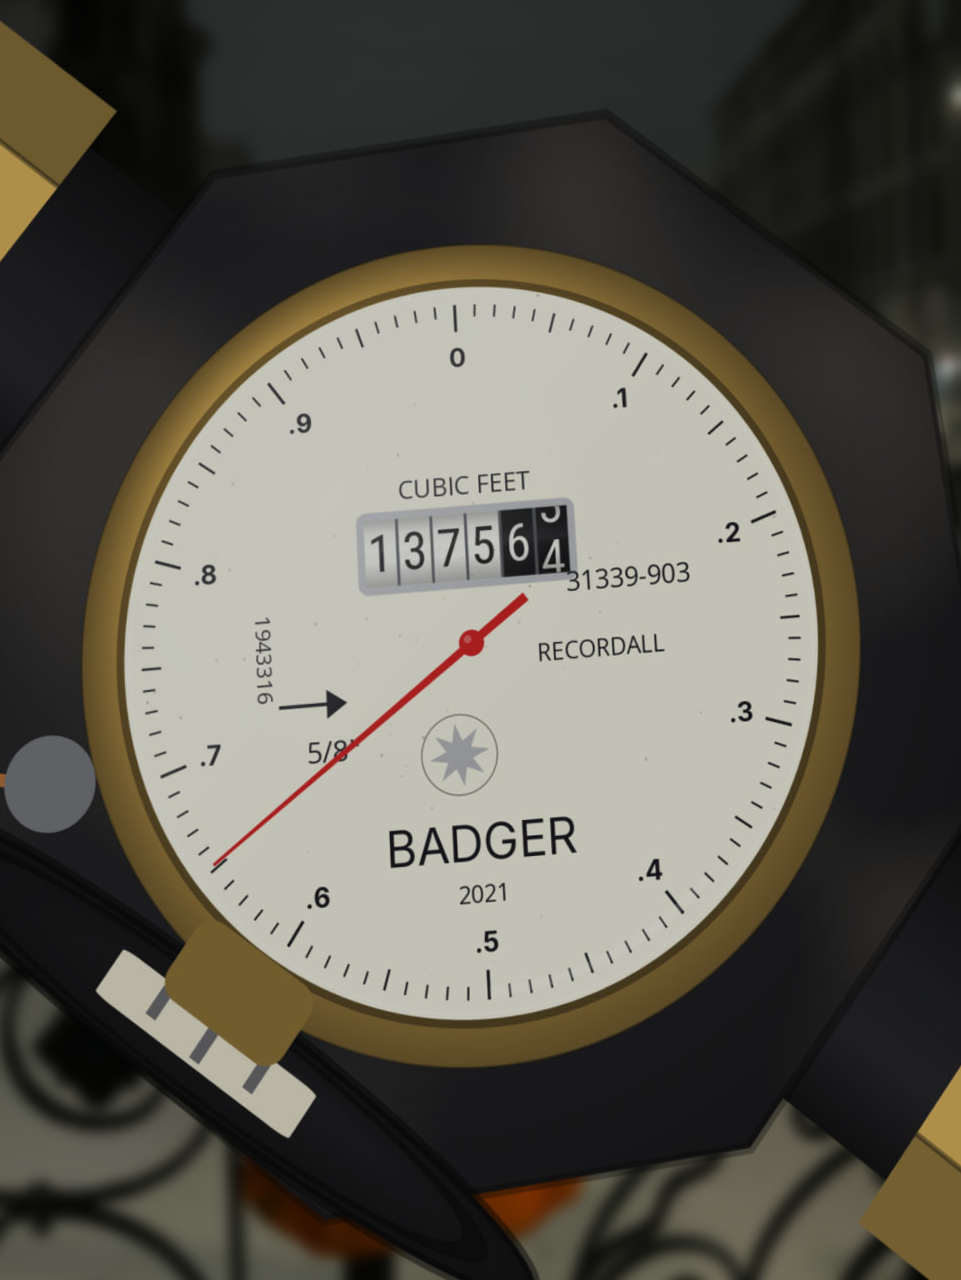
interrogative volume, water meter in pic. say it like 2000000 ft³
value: 137563.65 ft³
